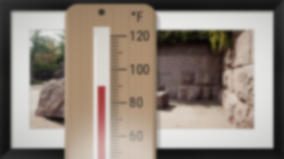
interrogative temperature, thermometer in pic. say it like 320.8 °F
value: 90 °F
